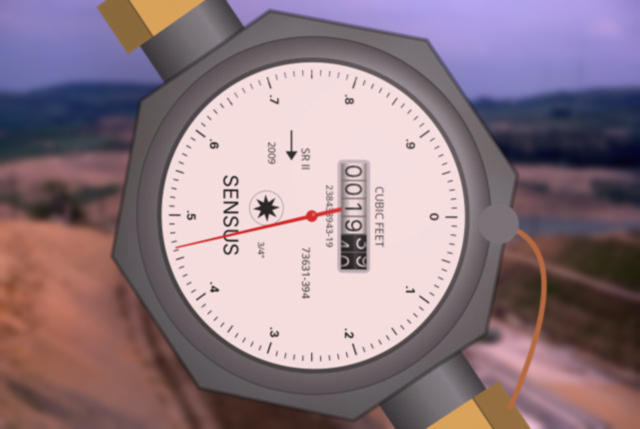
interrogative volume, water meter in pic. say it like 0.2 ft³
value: 1939.46 ft³
